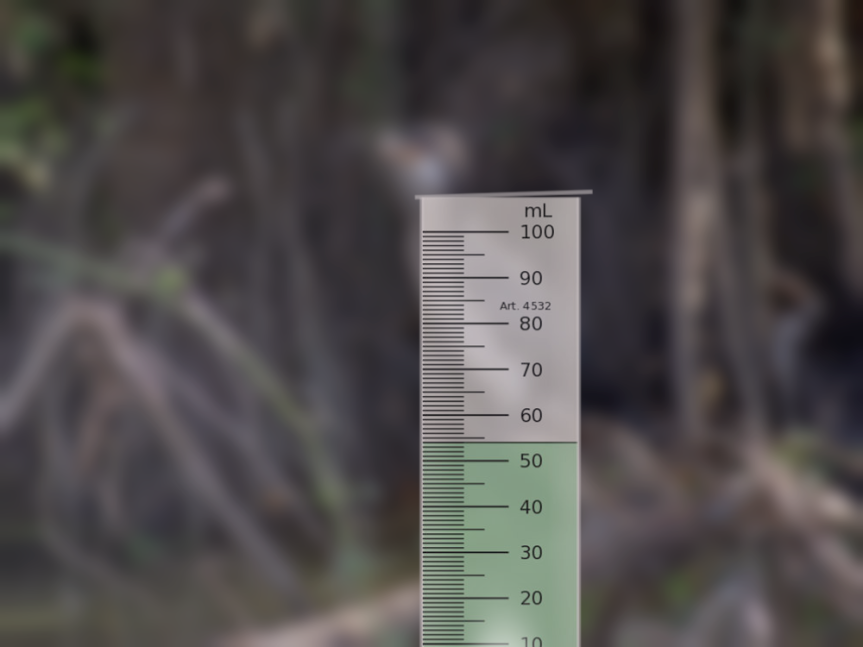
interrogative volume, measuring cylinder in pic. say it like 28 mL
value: 54 mL
